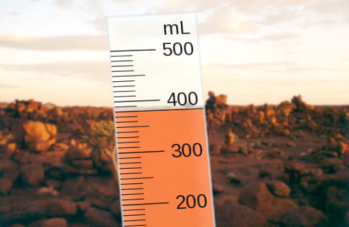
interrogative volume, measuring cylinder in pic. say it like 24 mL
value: 380 mL
